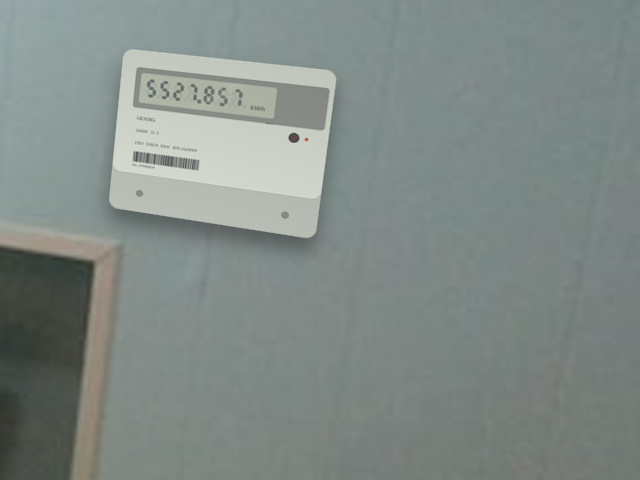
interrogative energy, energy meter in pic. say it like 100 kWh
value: 5527.857 kWh
